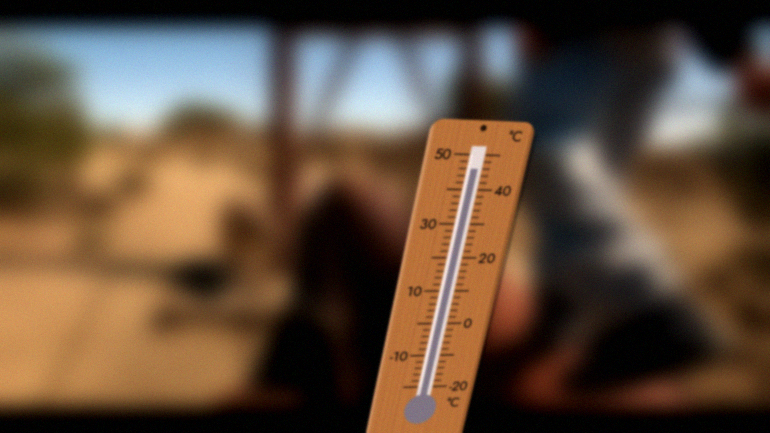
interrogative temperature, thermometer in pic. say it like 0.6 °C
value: 46 °C
